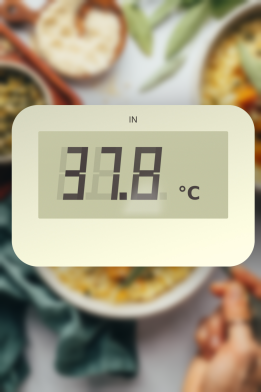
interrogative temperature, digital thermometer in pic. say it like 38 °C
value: 37.8 °C
